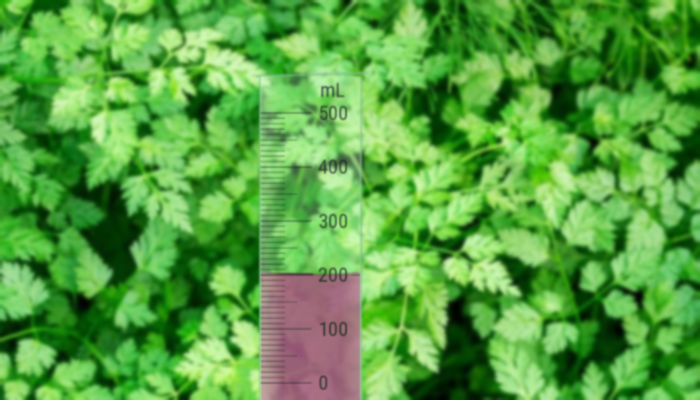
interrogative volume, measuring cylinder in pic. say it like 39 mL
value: 200 mL
